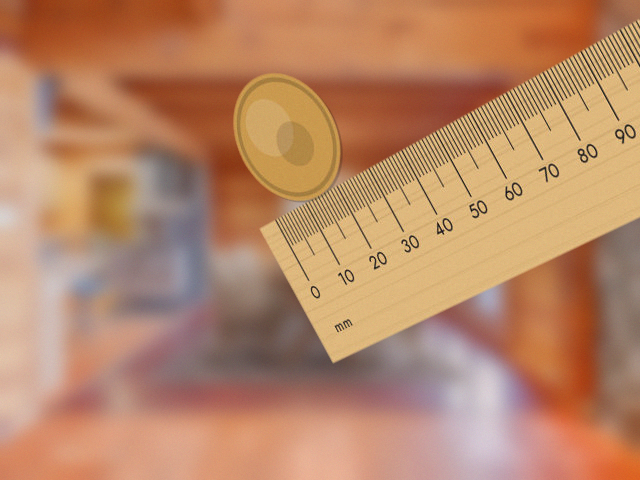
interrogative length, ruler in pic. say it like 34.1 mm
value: 28 mm
